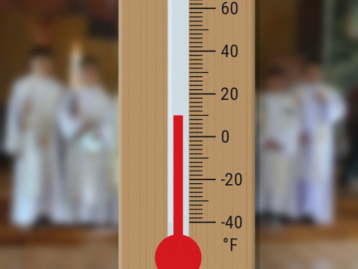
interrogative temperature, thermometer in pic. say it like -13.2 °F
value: 10 °F
